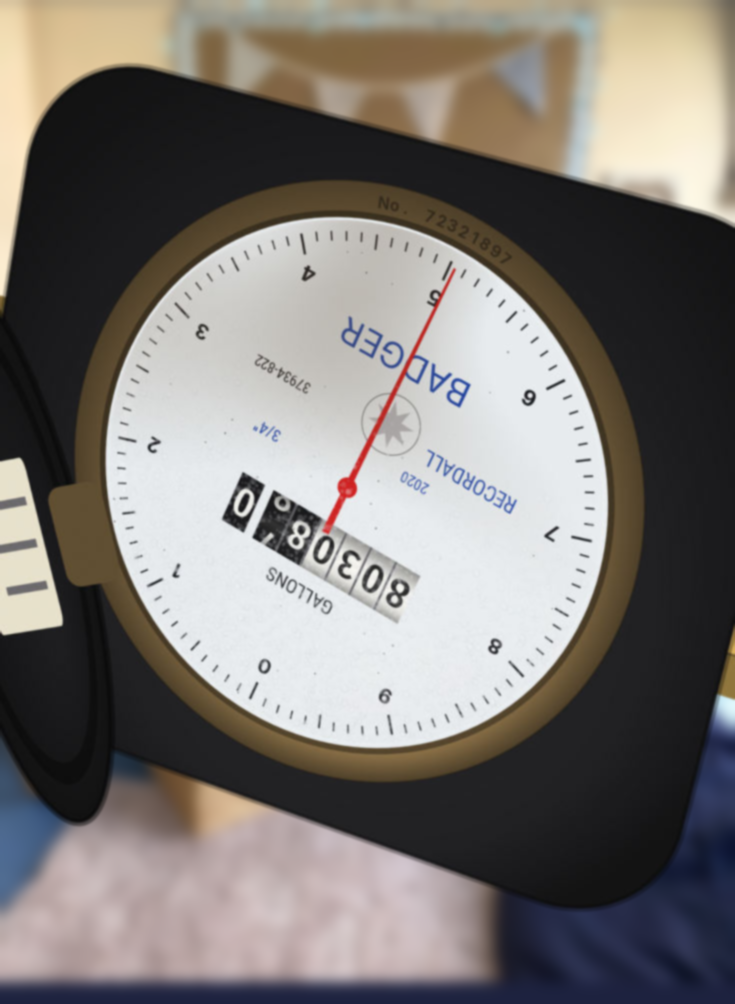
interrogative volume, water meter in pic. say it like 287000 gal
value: 8030875.0 gal
